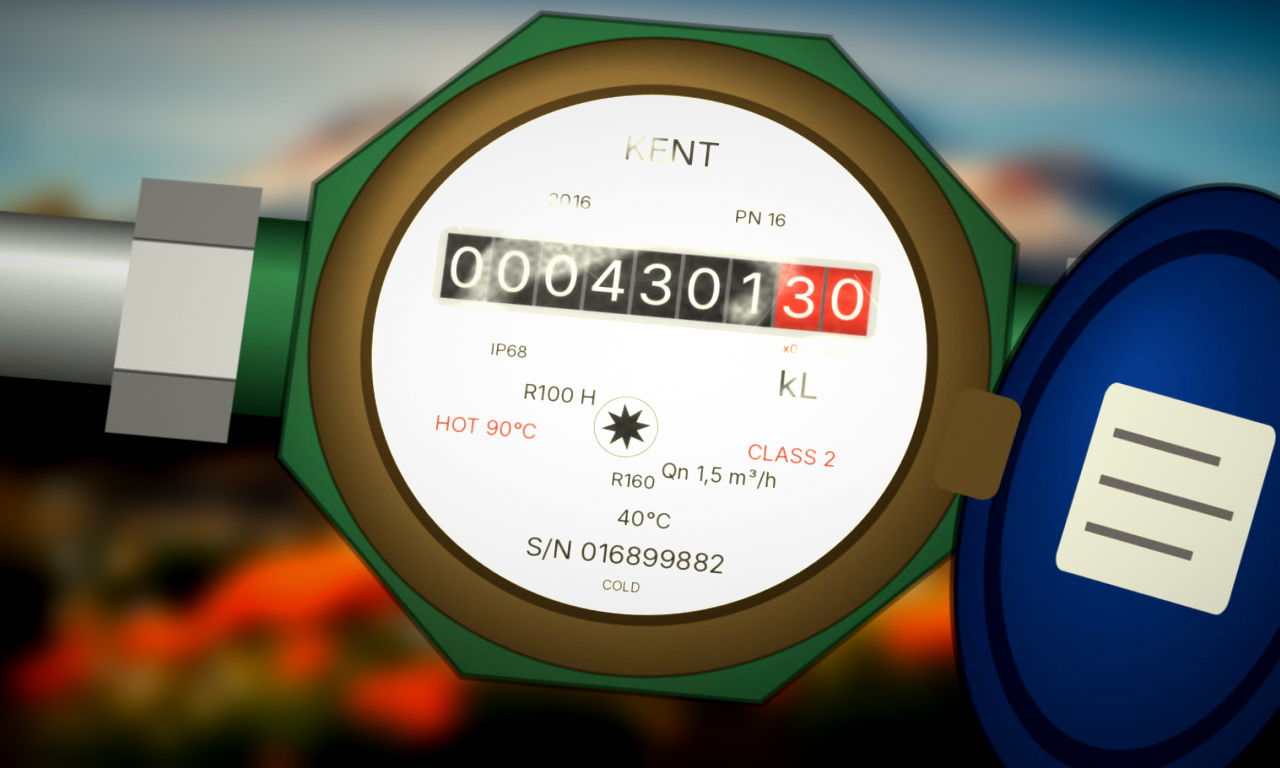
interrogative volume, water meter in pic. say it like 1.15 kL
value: 4301.30 kL
